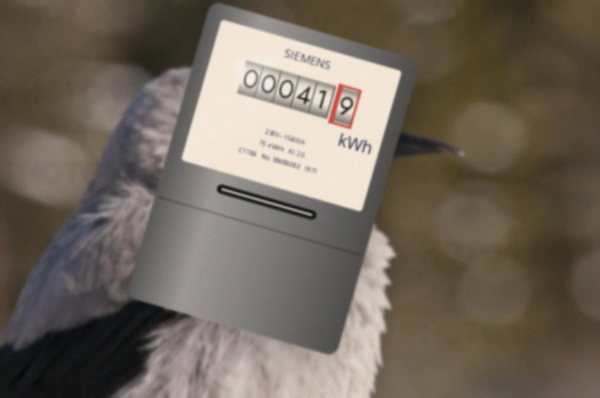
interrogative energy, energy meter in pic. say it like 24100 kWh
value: 41.9 kWh
